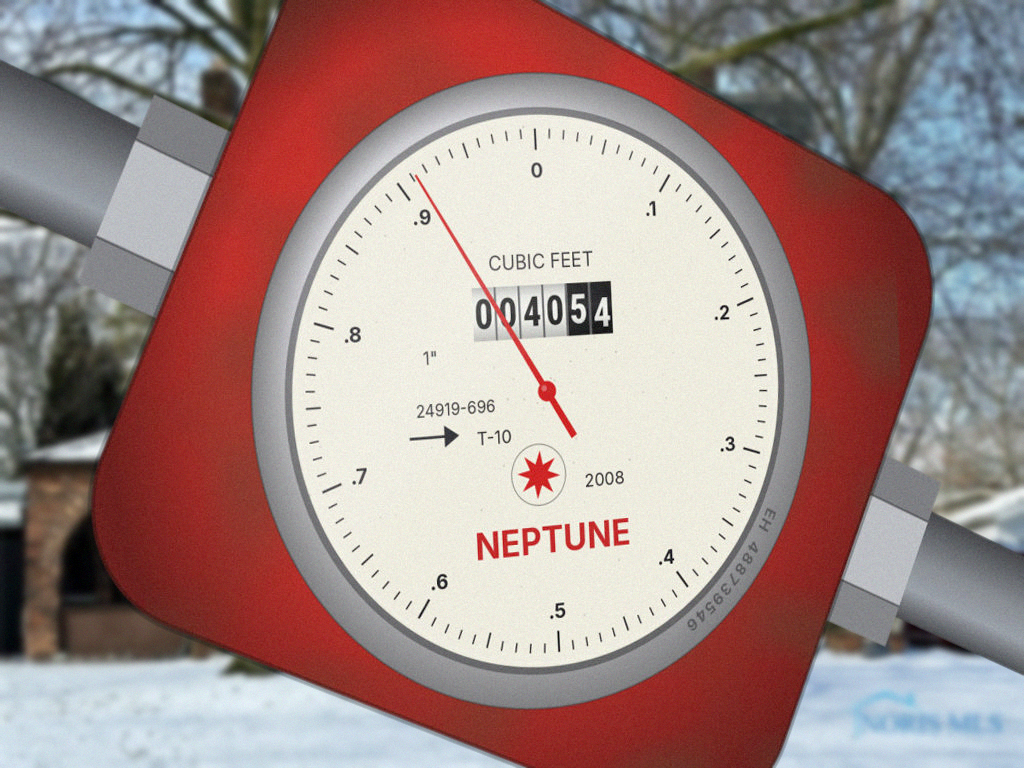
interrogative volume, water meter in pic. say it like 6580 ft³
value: 4053.91 ft³
